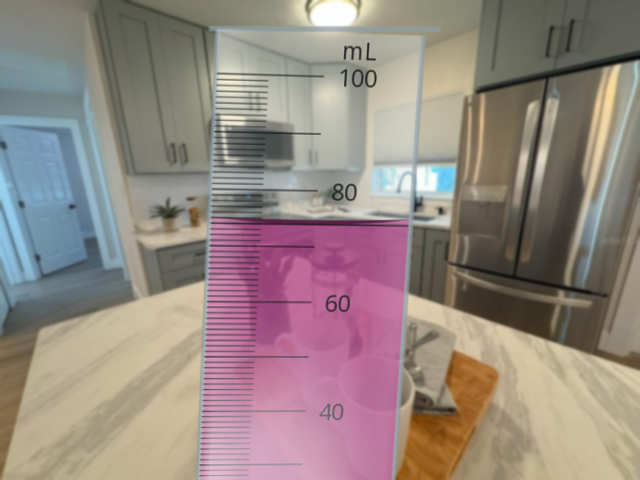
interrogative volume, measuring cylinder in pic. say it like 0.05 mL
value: 74 mL
